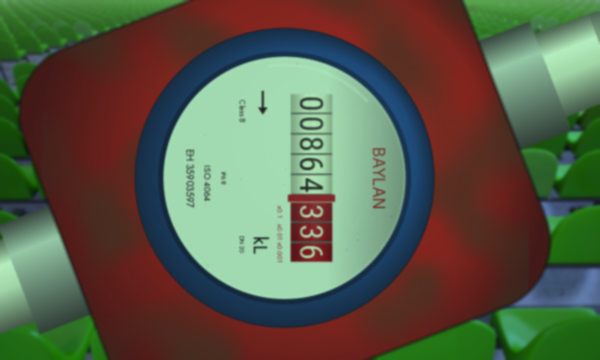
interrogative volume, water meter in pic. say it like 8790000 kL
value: 864.336 kL
